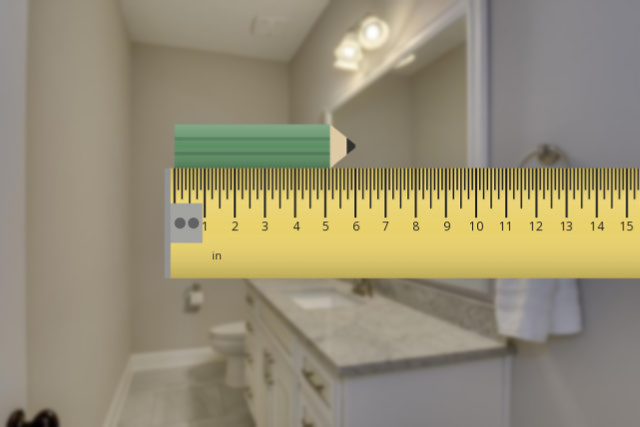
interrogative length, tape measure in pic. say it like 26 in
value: 6 in
